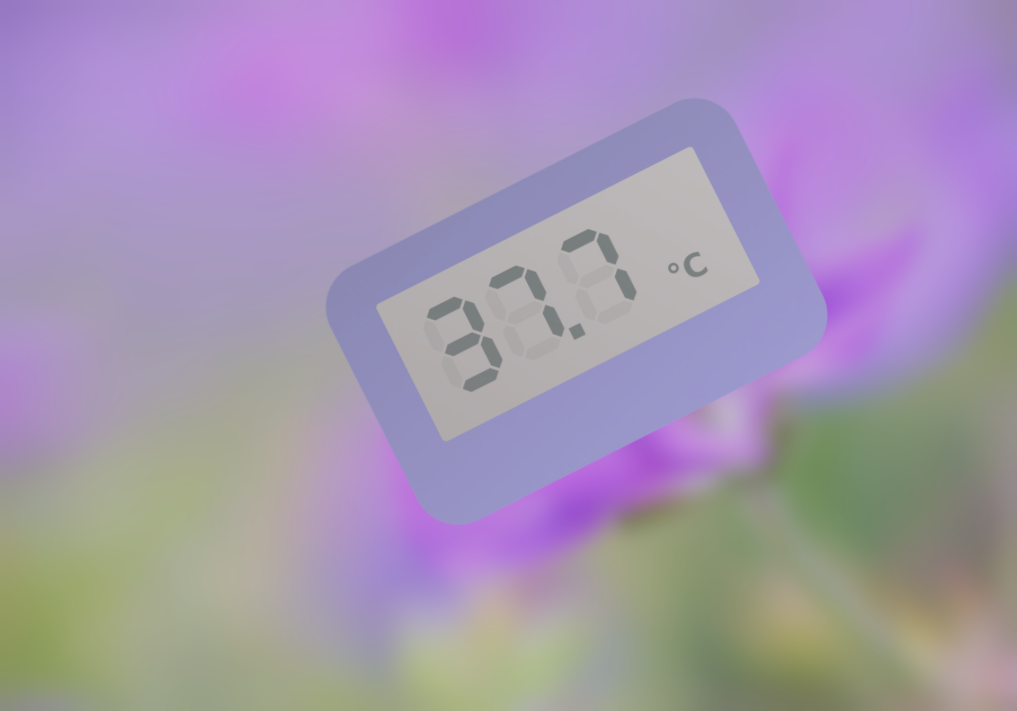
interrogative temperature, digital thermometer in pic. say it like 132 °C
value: 37.7 °C
